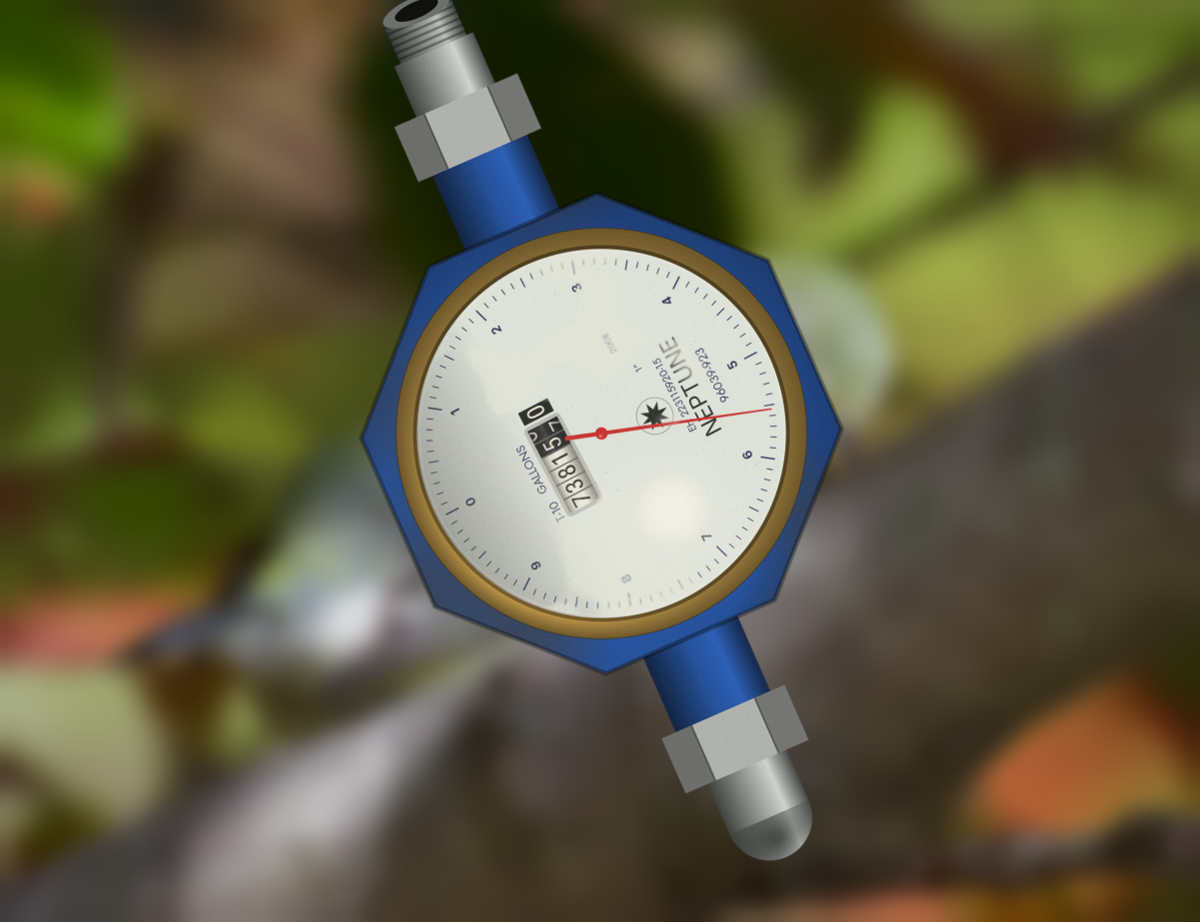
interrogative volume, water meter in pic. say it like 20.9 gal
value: 7381565.5 gal
